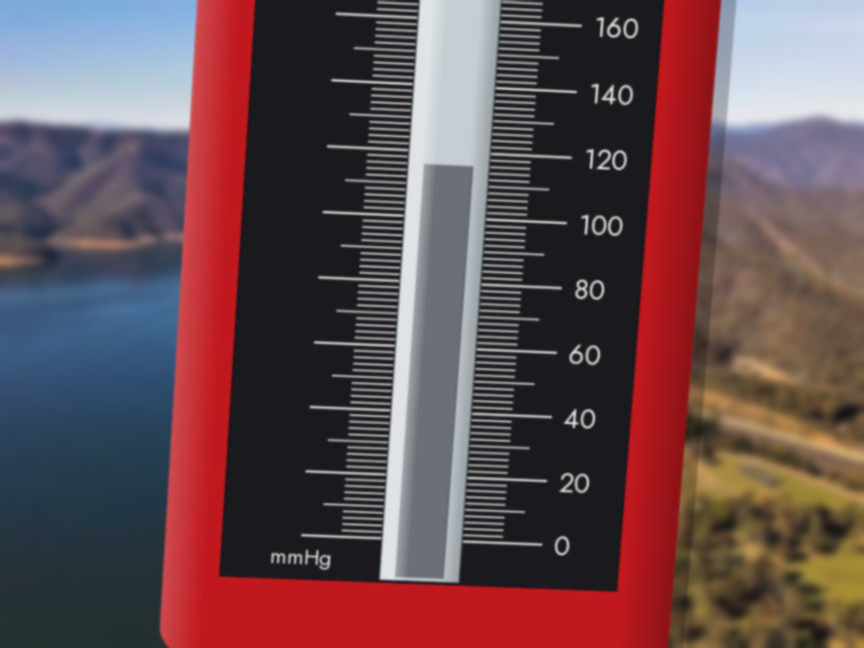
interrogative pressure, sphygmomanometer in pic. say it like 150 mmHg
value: 116 mmHg
